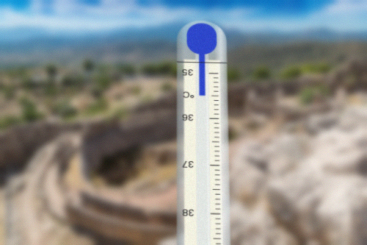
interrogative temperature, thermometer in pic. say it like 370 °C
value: 35.5 °C
